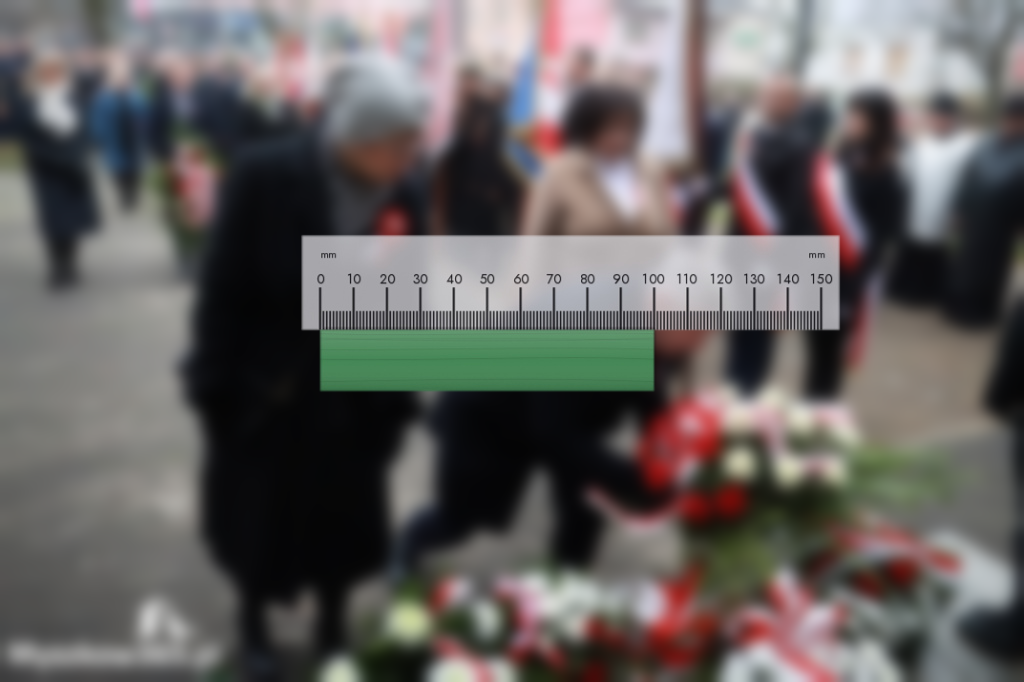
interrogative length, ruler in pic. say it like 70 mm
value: 100 mm
